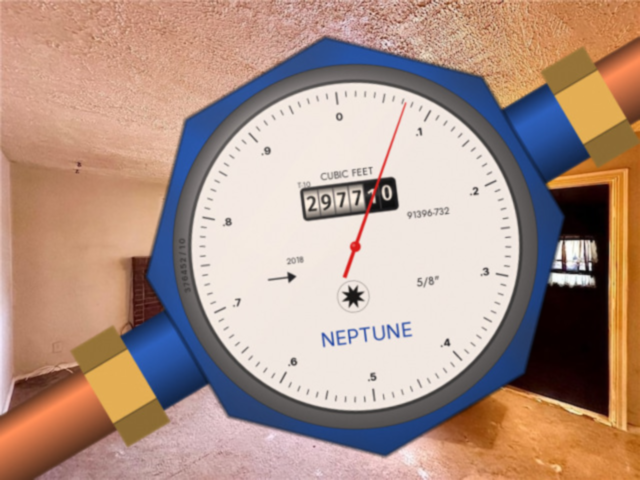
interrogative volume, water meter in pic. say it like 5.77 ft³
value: 297710.07 ft³
